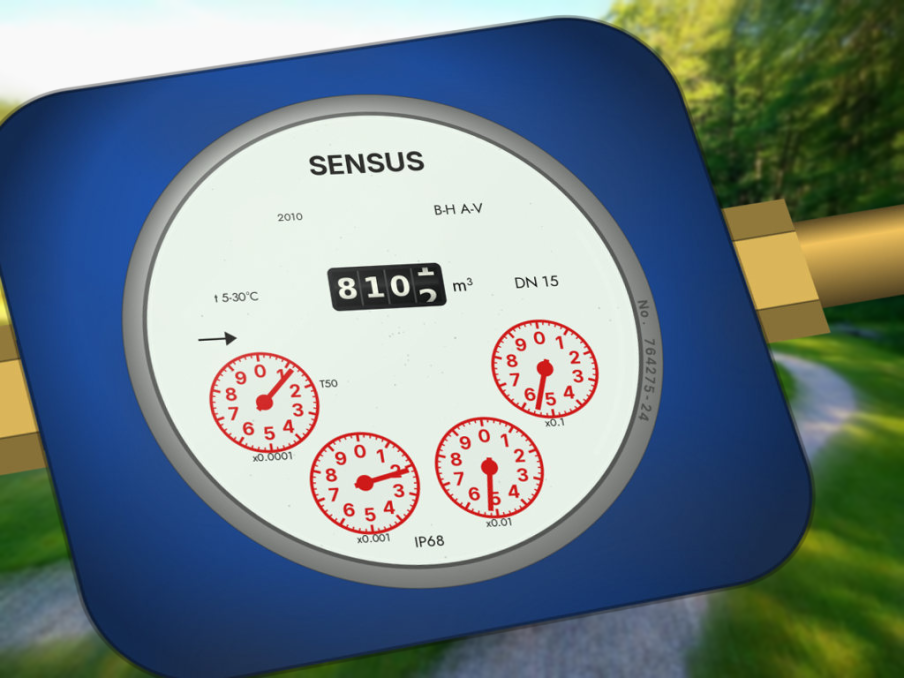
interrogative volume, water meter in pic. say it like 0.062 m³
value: 8101.5521 m³
